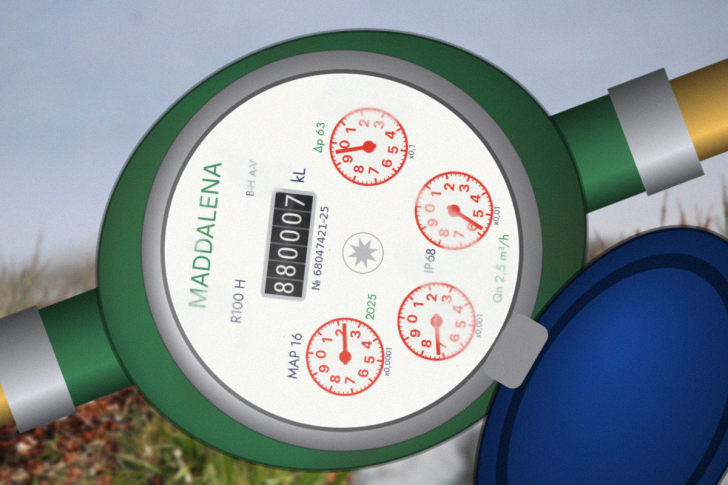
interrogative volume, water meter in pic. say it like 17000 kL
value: 880006.9572 kL
